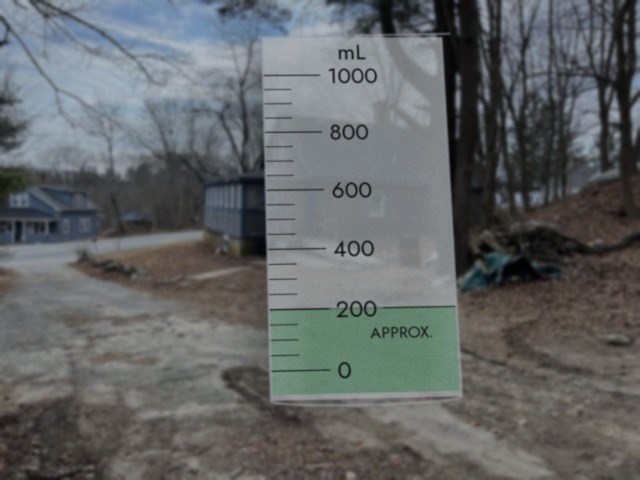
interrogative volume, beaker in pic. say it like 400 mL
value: 200 mL
